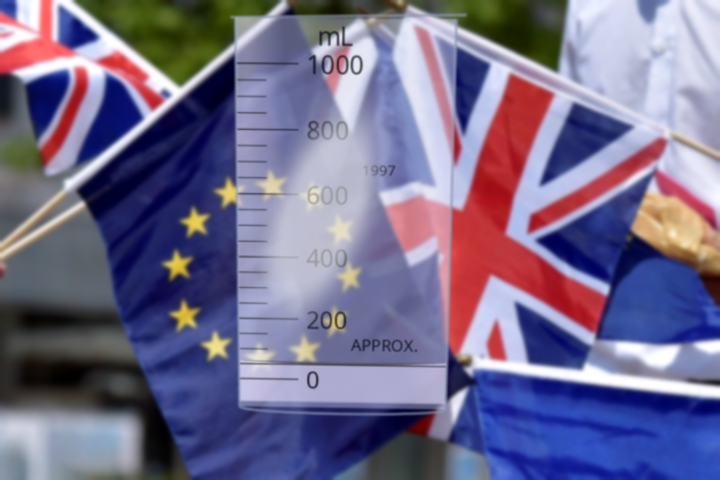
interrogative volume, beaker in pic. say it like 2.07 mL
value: 50 mL
